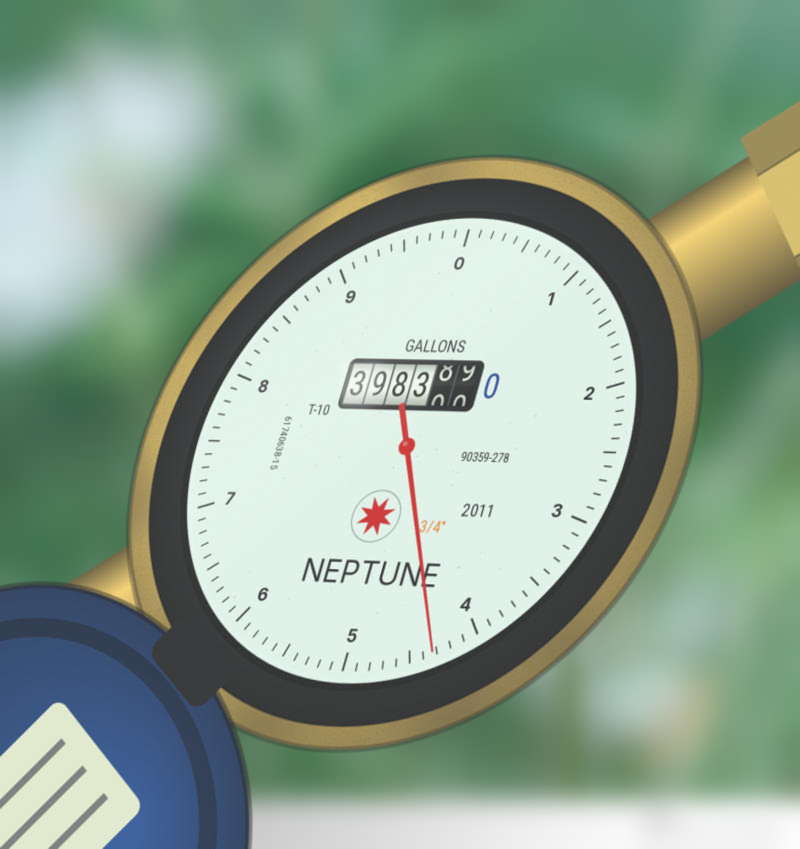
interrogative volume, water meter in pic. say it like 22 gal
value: 3983894.3 gal
